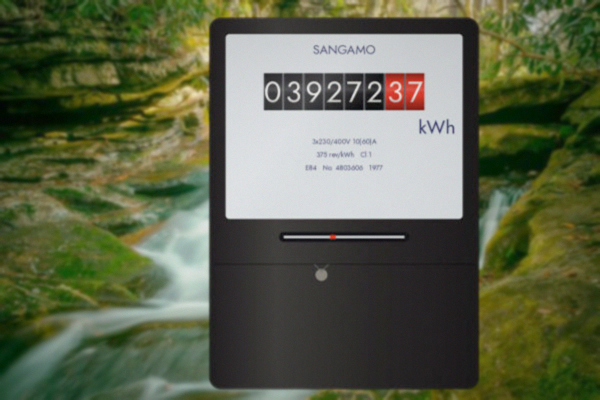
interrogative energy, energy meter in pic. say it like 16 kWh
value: 39272.37 kWh
